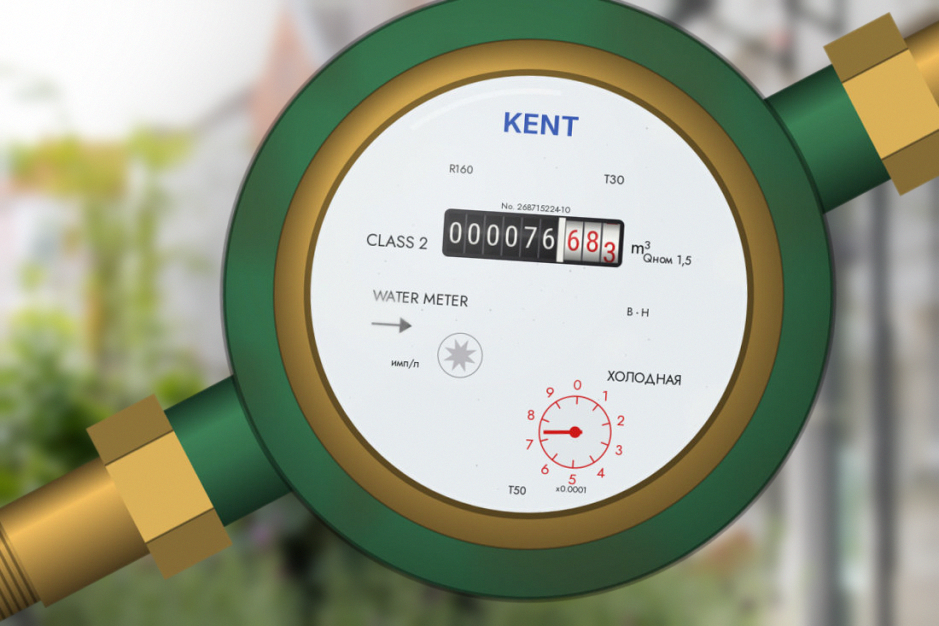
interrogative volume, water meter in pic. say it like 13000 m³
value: 76.6827 m³
